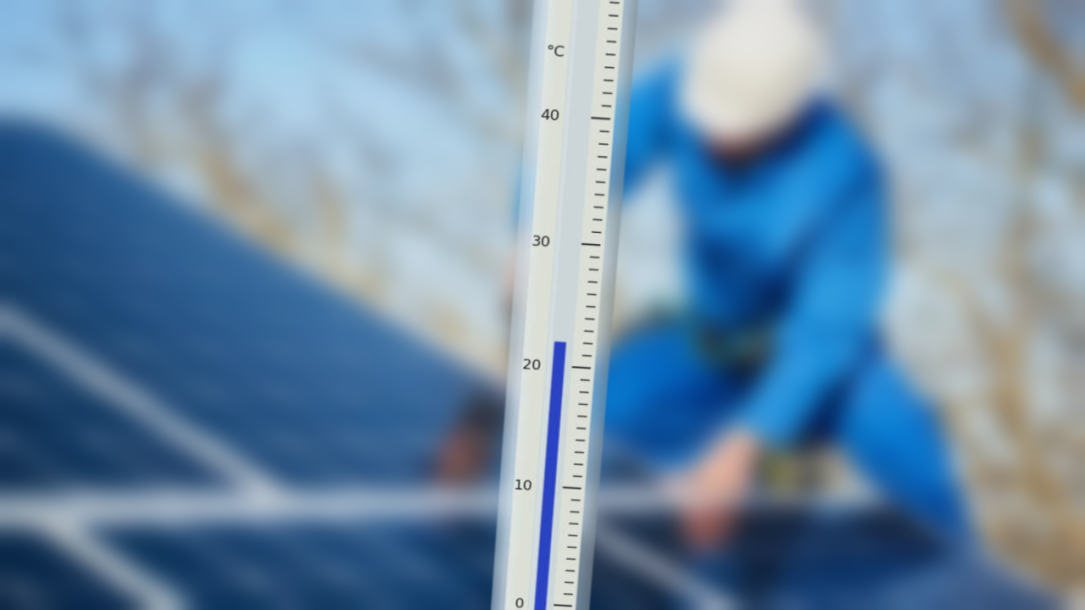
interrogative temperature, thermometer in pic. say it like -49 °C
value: 22 °C
